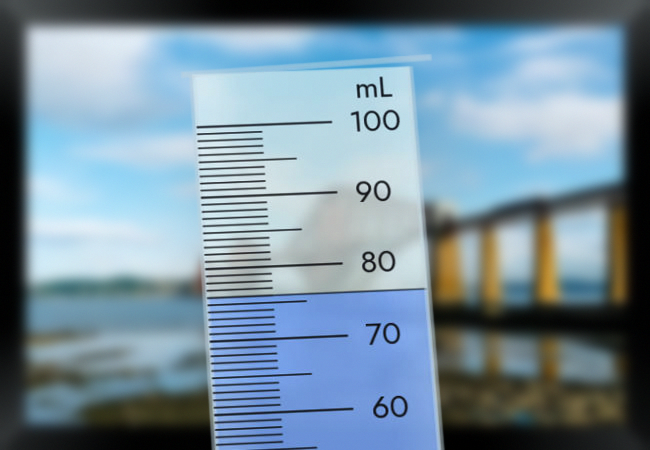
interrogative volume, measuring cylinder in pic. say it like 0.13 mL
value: 76 mL
